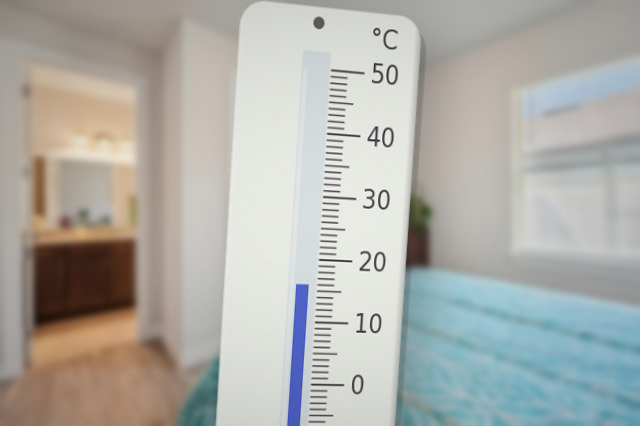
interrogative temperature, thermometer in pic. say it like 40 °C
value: 16 °C
